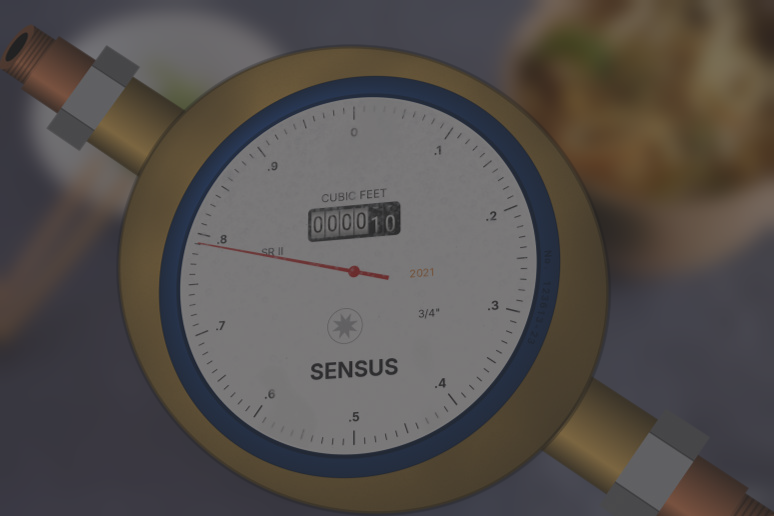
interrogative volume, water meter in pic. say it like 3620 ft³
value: 9.79 ft³
